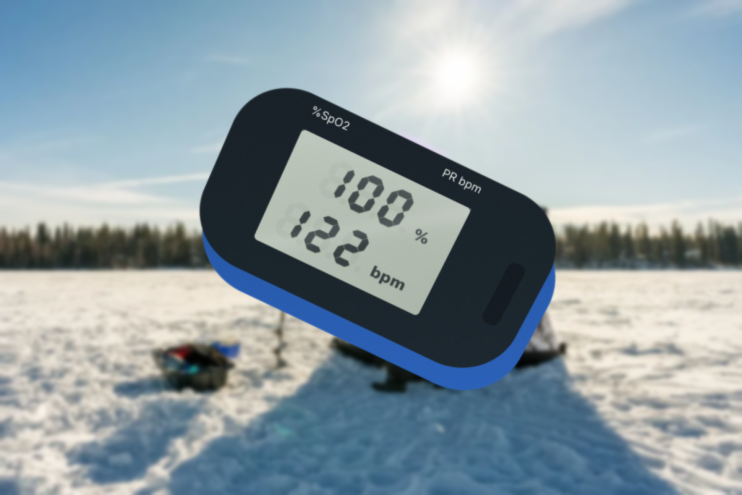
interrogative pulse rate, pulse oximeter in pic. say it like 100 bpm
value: 122 bpm
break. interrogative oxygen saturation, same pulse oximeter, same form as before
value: 100 %
